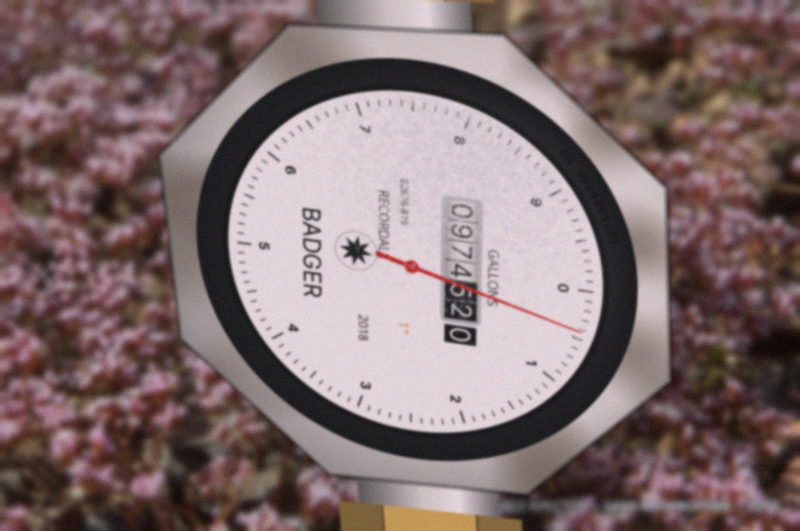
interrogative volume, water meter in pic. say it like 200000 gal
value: 974520.4 gal
